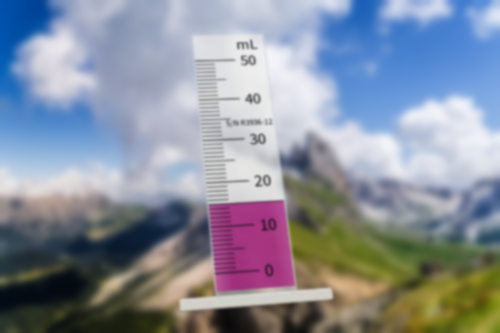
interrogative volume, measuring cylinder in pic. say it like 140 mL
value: 15 mL
